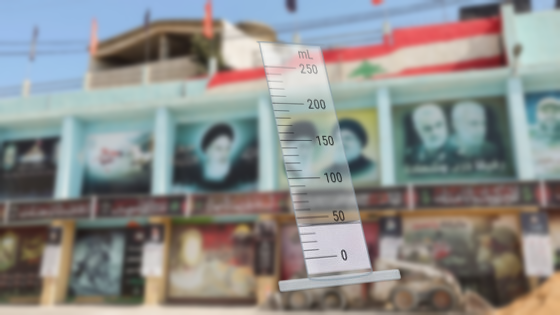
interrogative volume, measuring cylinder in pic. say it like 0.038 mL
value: 40 mL
